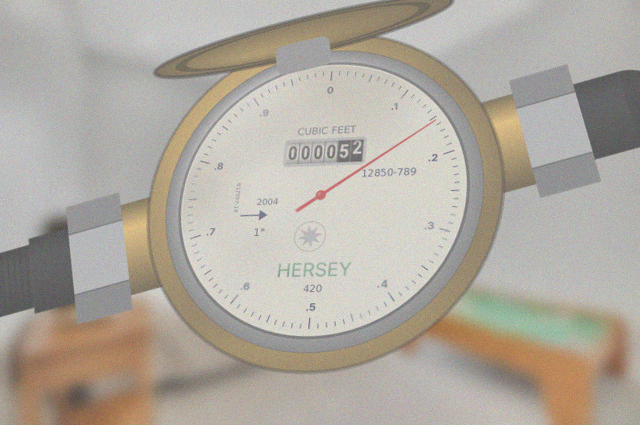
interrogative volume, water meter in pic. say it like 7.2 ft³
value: 52.15 ft³
